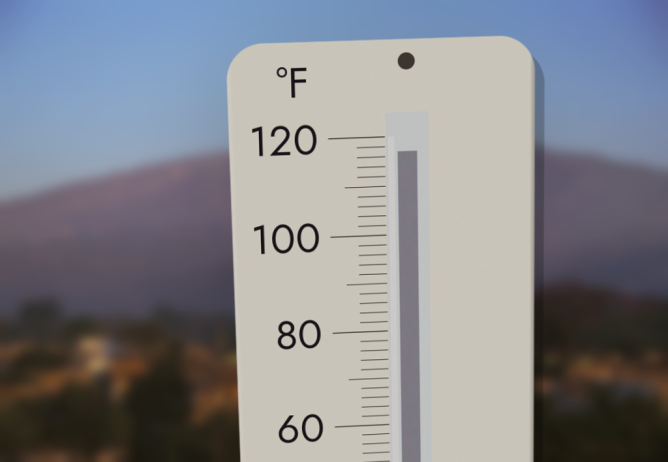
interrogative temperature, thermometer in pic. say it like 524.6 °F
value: 117 °F
